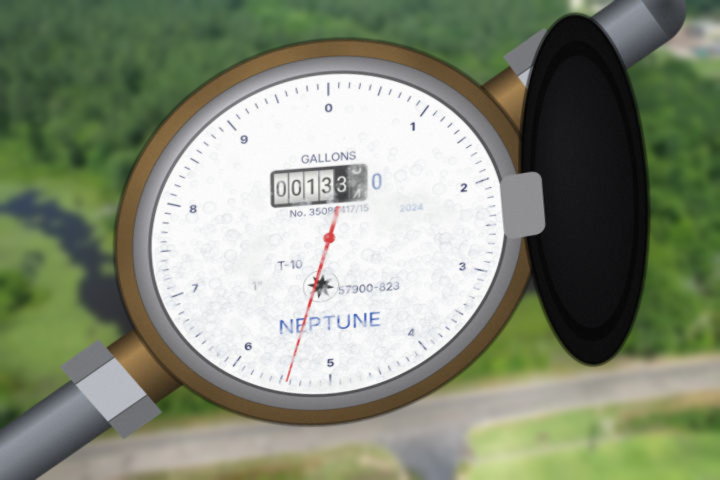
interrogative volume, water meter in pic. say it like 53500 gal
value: 13335.4 gal
